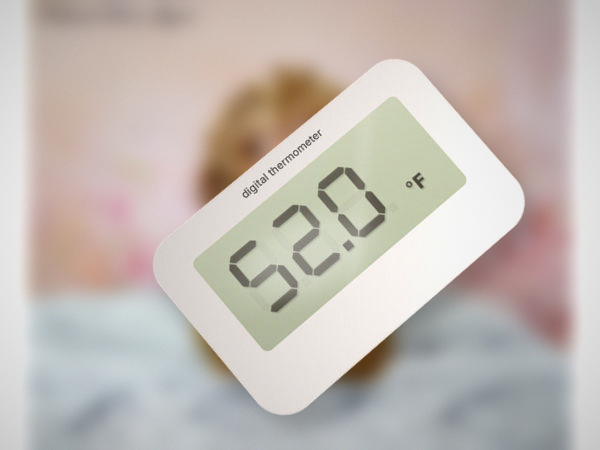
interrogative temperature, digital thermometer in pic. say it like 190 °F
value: 52.0 °F
